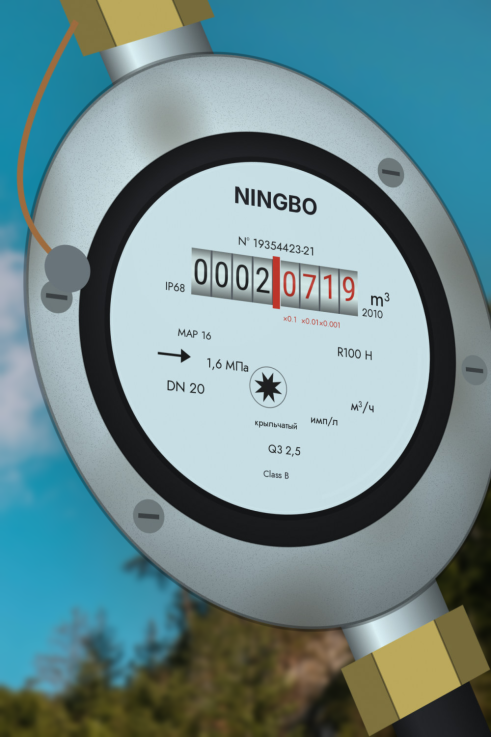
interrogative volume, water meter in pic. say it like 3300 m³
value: 2.0719 m³
